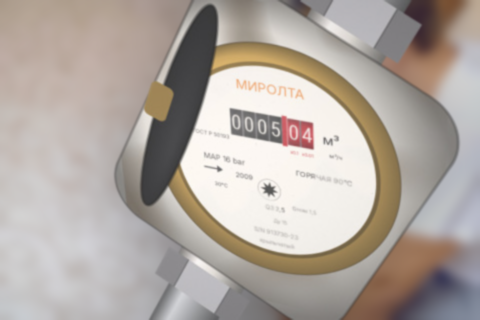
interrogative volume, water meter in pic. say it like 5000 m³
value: 5.04 m³
